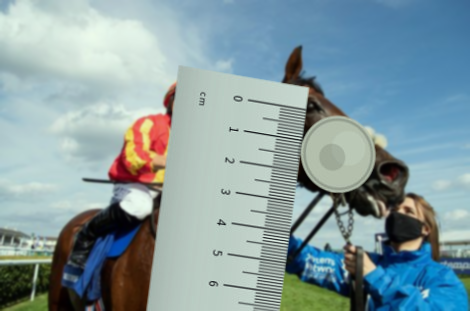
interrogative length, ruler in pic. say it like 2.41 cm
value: 2.5 cm
